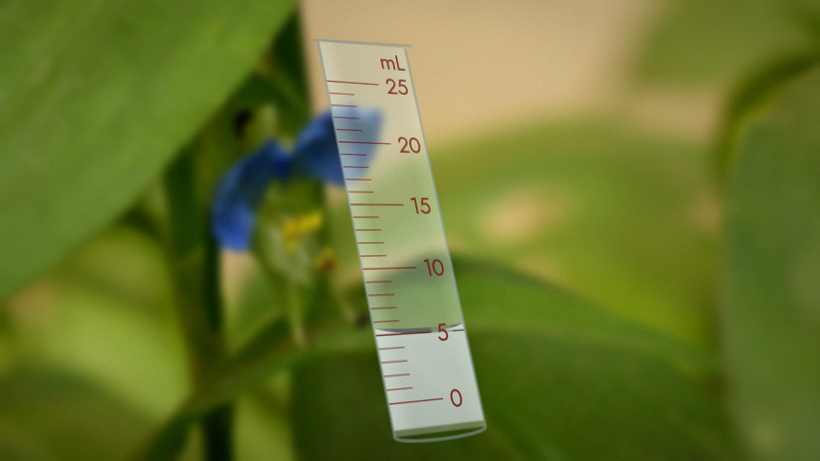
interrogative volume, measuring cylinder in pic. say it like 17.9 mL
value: 5 mL
